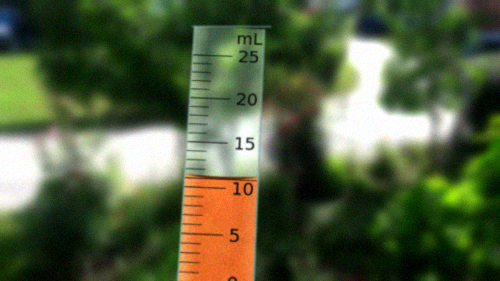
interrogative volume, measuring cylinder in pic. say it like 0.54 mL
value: 11 mL
